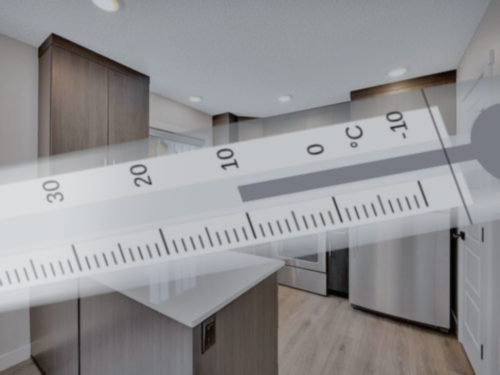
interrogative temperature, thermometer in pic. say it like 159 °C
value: 10 °C
